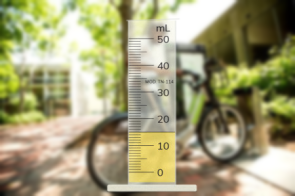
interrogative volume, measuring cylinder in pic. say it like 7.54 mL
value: 15 mL
